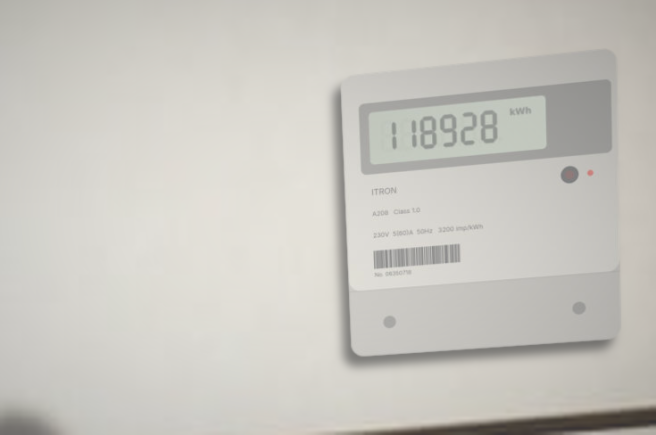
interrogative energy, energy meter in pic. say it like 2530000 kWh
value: 118928 kWh
